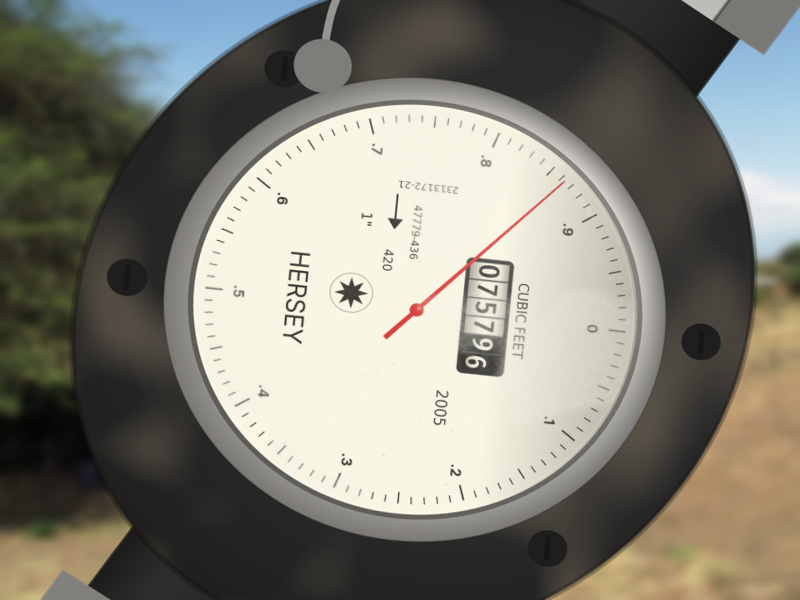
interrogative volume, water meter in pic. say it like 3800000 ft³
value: 75795.86 ft³
